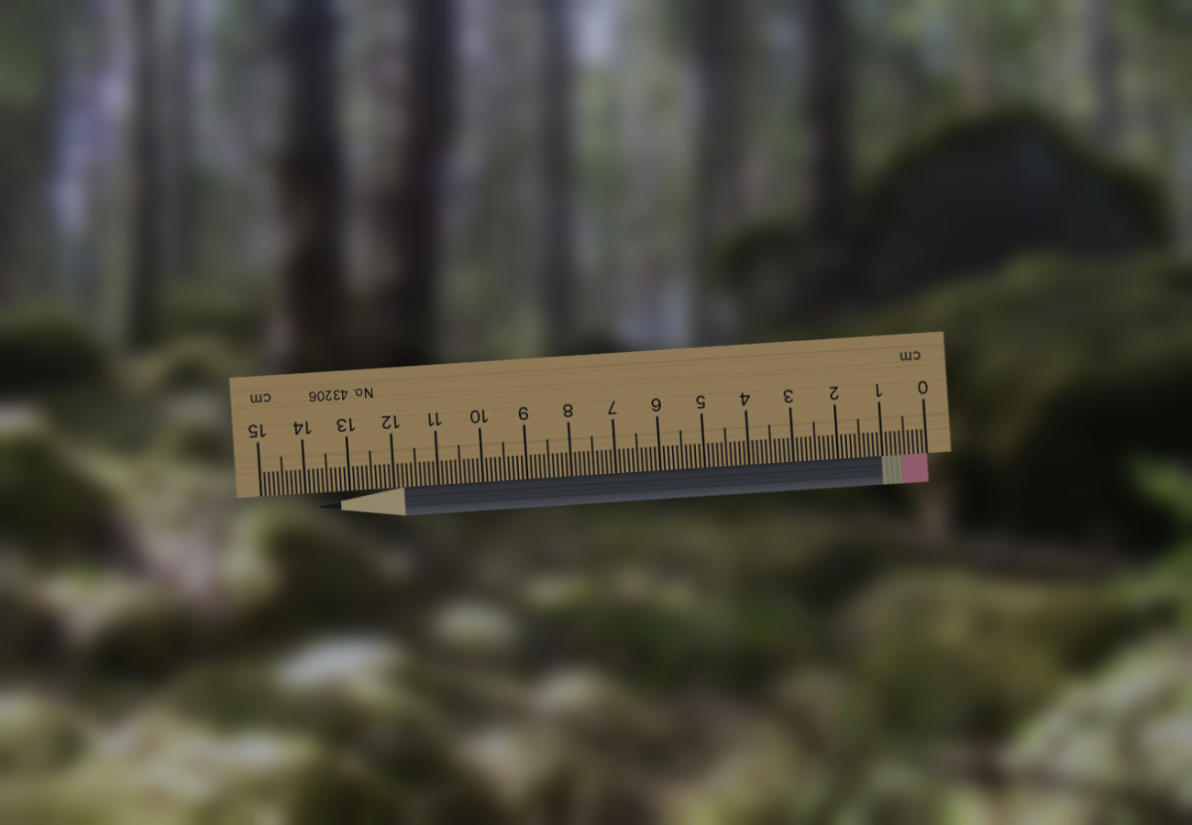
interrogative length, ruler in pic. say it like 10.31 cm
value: 13.7 cm
